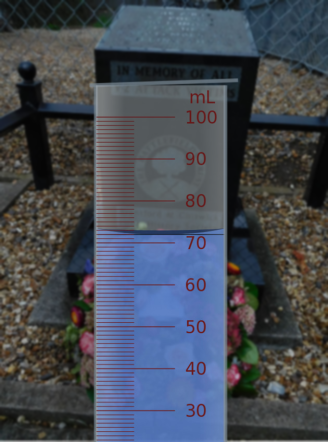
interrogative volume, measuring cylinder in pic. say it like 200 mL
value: 72 mL
